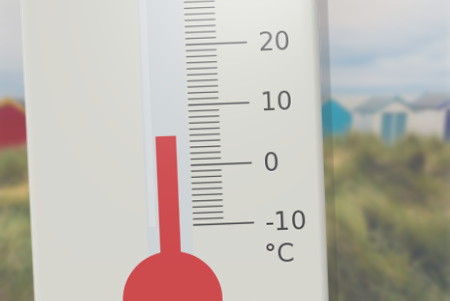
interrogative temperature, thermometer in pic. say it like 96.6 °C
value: 5 °C
